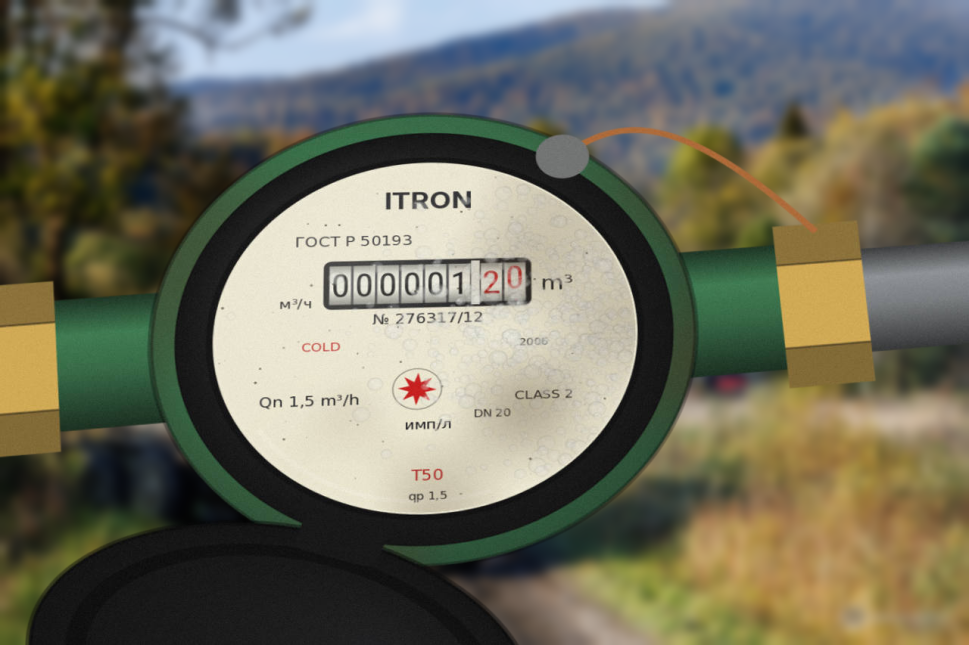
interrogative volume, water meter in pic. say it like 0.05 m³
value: 1.20 m³
